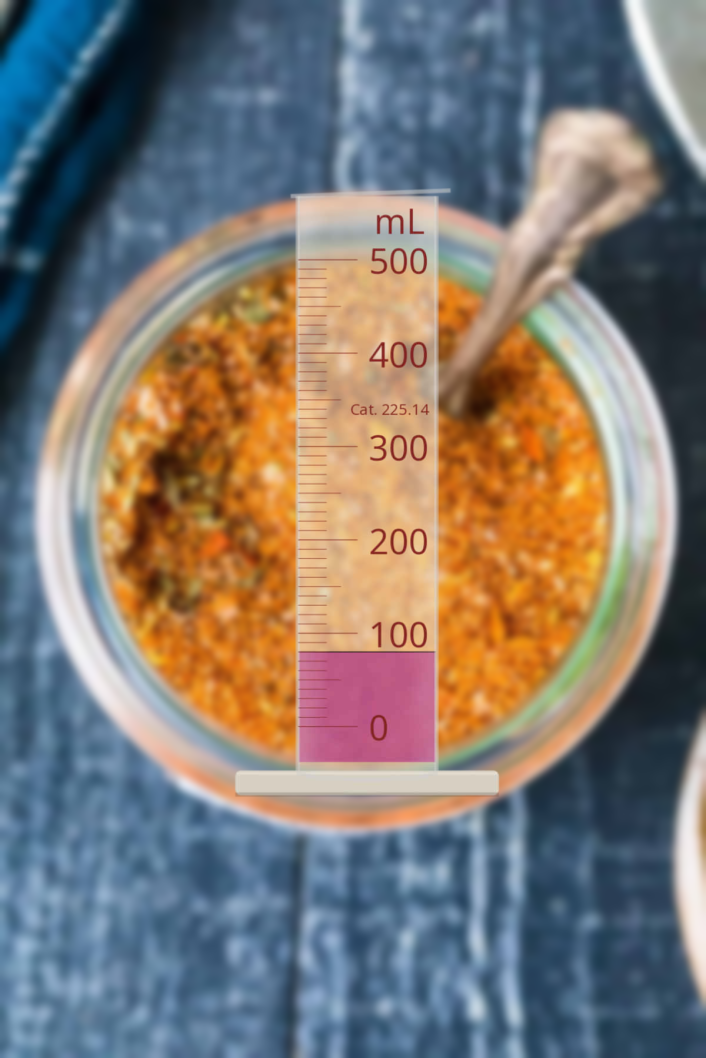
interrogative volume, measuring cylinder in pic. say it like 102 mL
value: 80 mL
